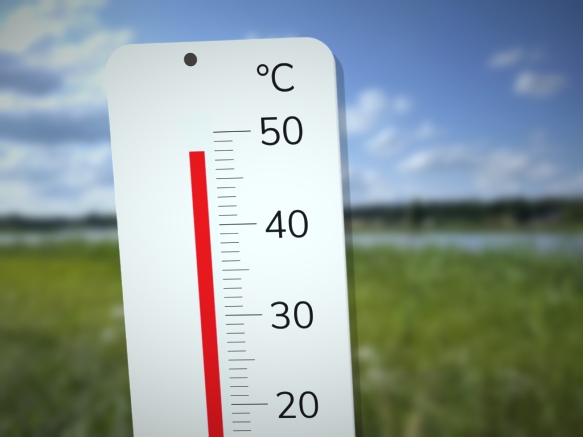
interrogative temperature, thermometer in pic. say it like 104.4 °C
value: 48 °C
